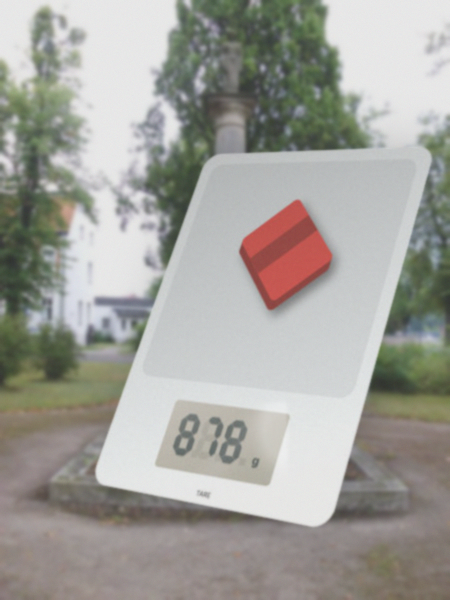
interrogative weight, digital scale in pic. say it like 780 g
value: 878 g
